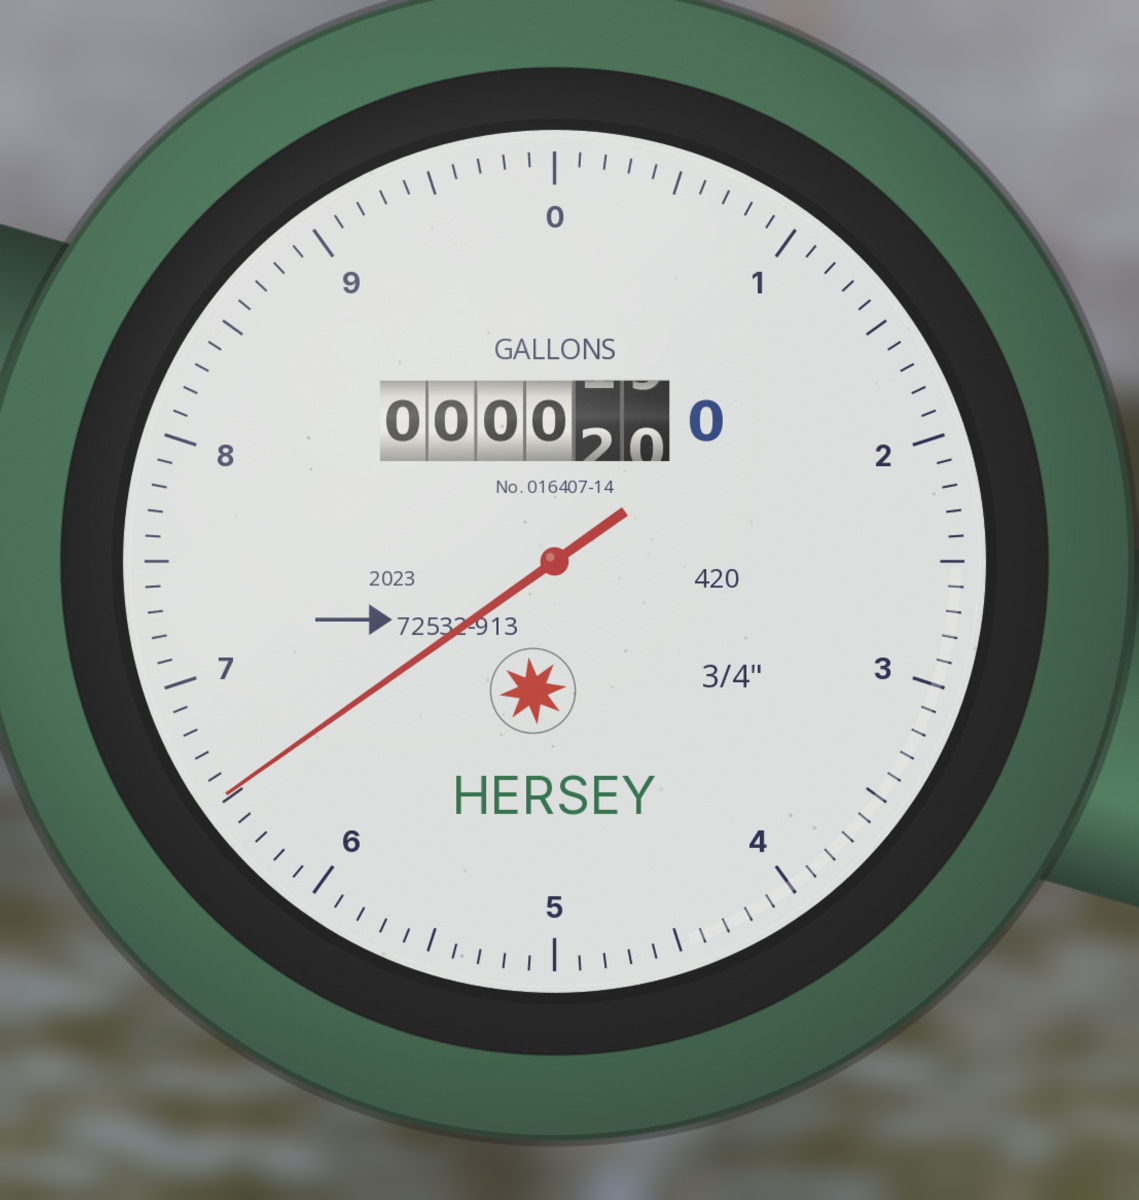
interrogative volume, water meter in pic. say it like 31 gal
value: 196.5 gal
